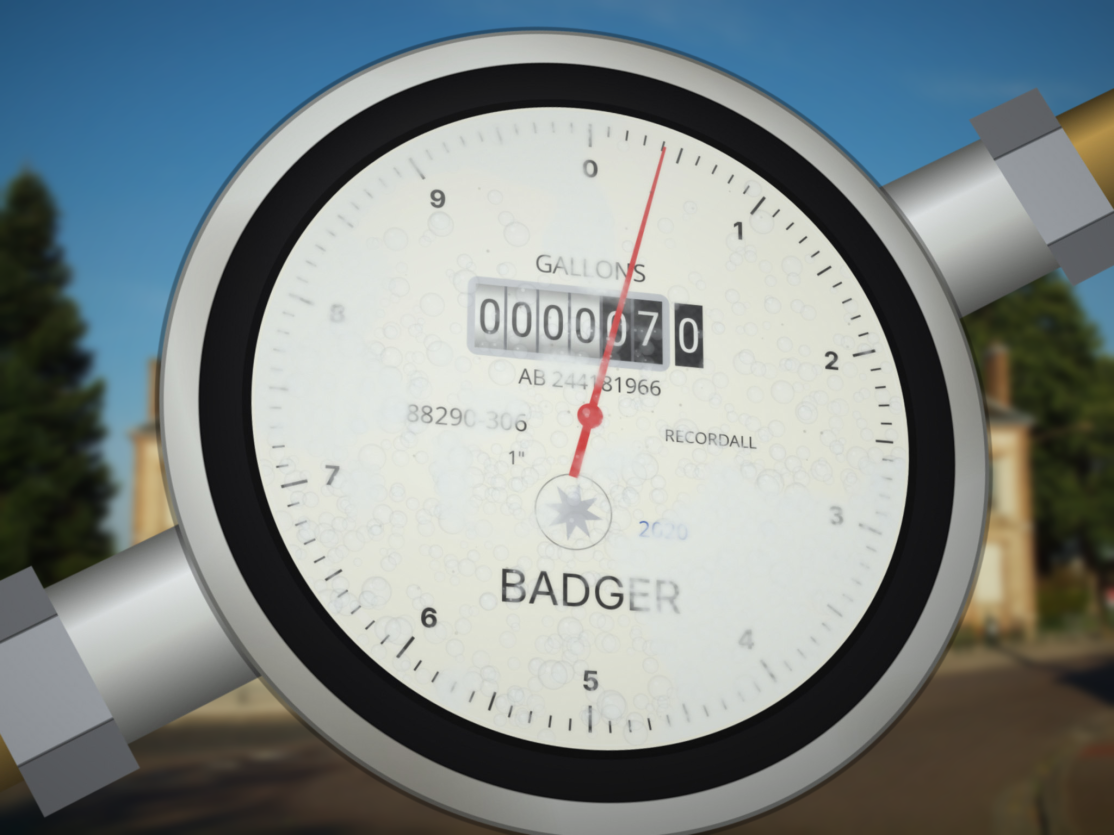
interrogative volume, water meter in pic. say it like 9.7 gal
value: 70.4 gal
